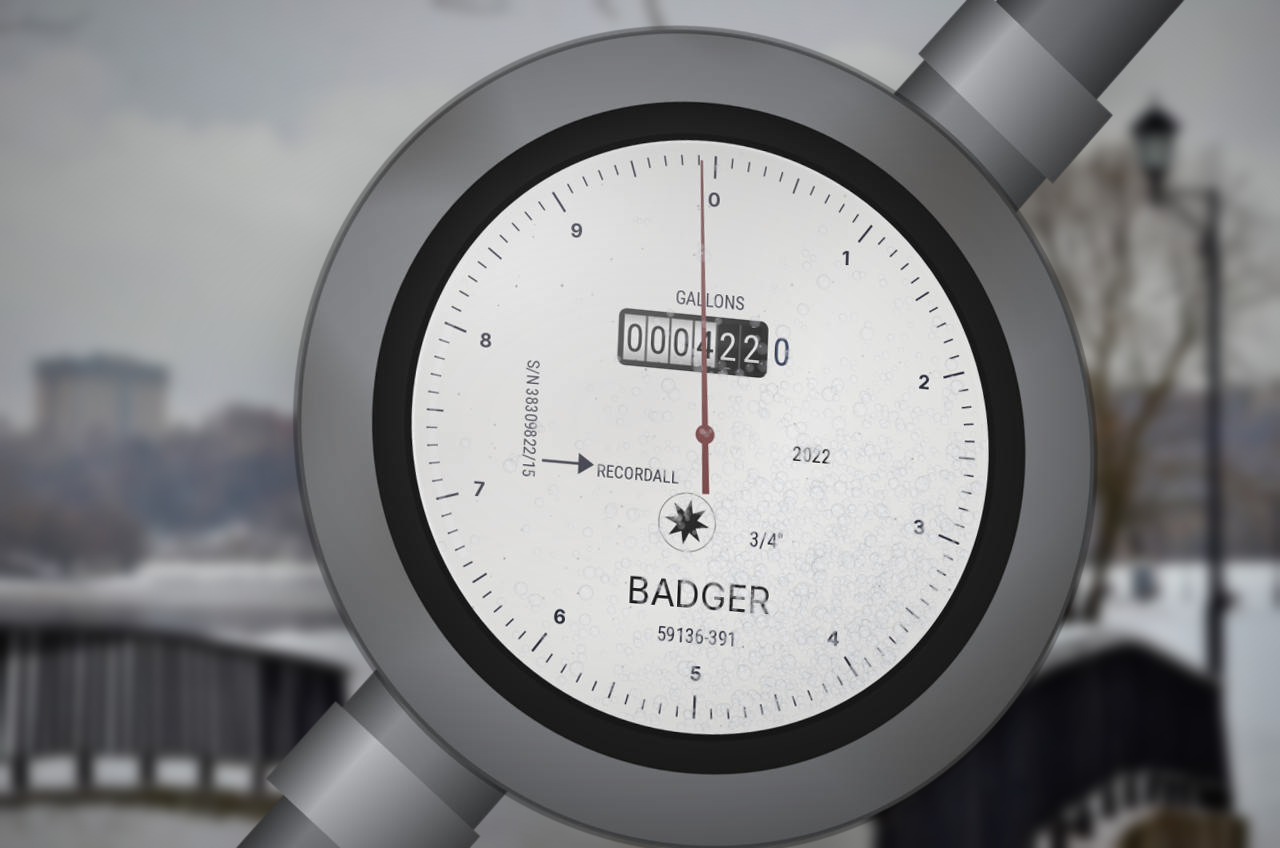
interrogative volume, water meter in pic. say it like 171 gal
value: 4219.9 gal
